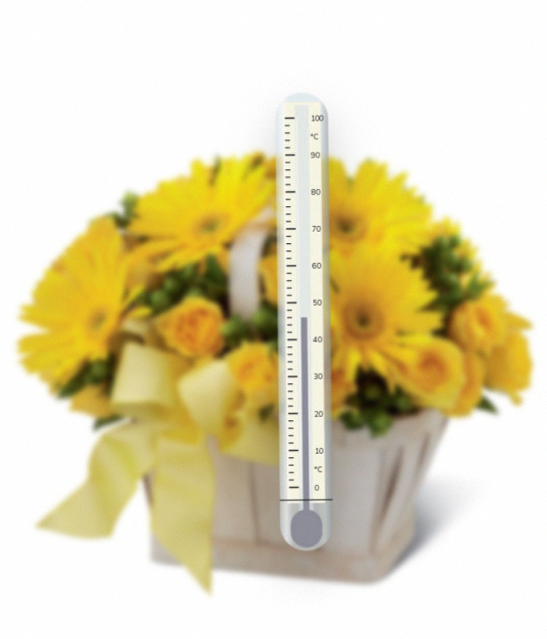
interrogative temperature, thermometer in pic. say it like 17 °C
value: 46 °C
